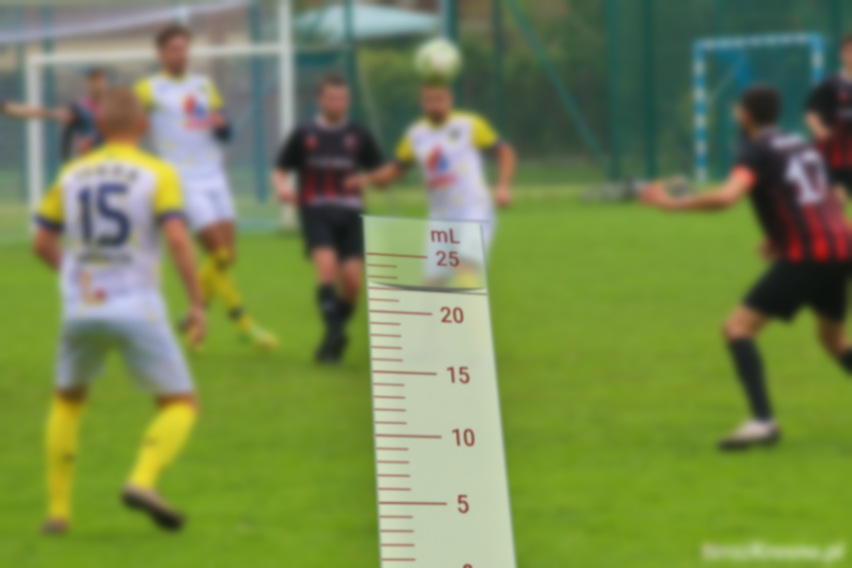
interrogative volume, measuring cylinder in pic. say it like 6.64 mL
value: 22 mL
